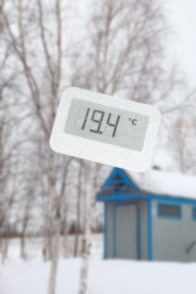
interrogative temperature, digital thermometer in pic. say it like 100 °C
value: 19.4 °C
